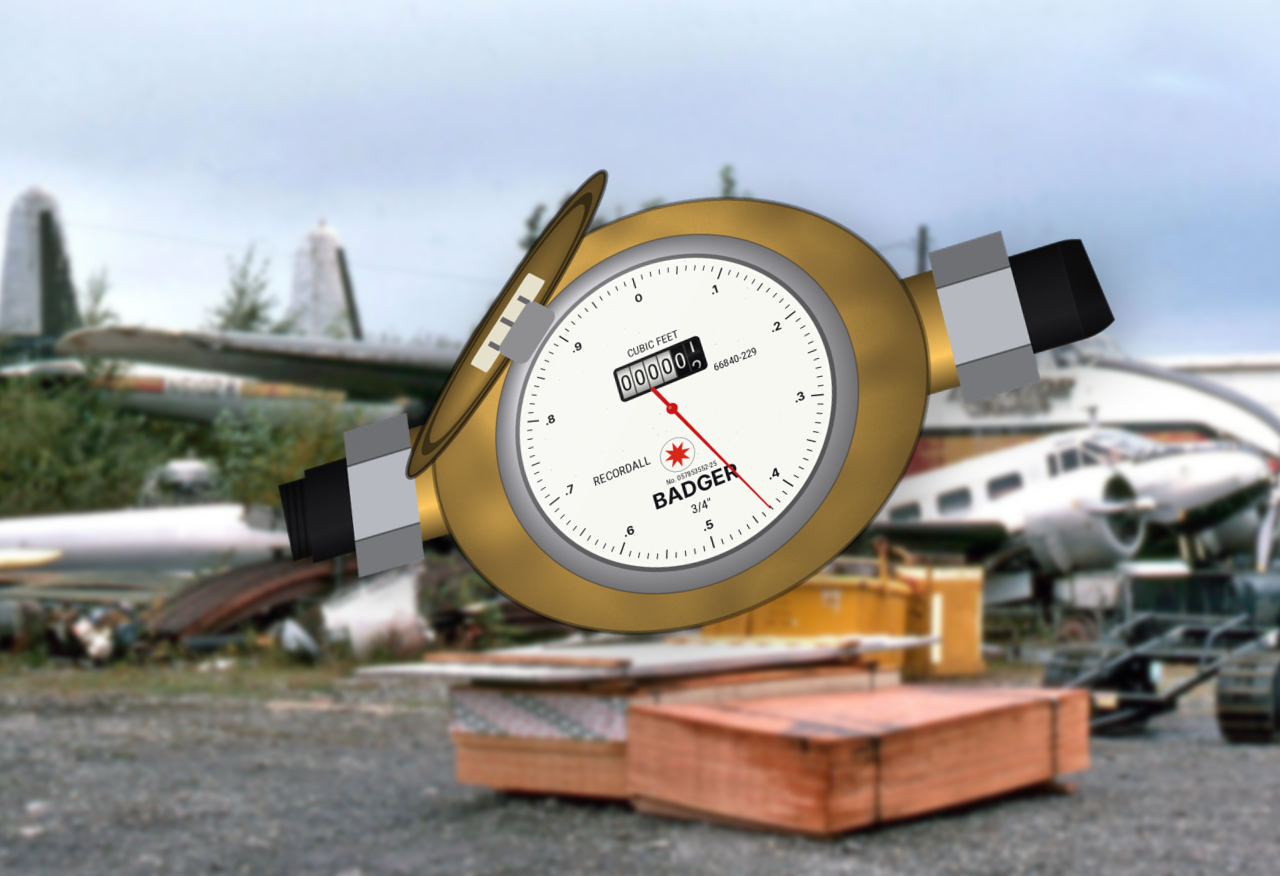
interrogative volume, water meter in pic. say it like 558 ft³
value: 1.43 ft³
